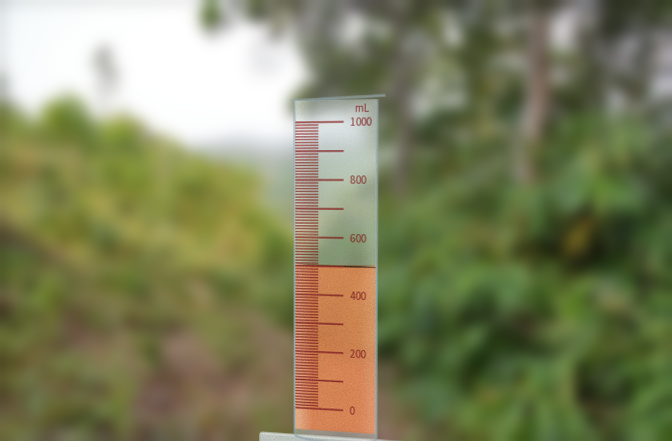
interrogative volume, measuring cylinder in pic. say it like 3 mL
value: 500 mL
